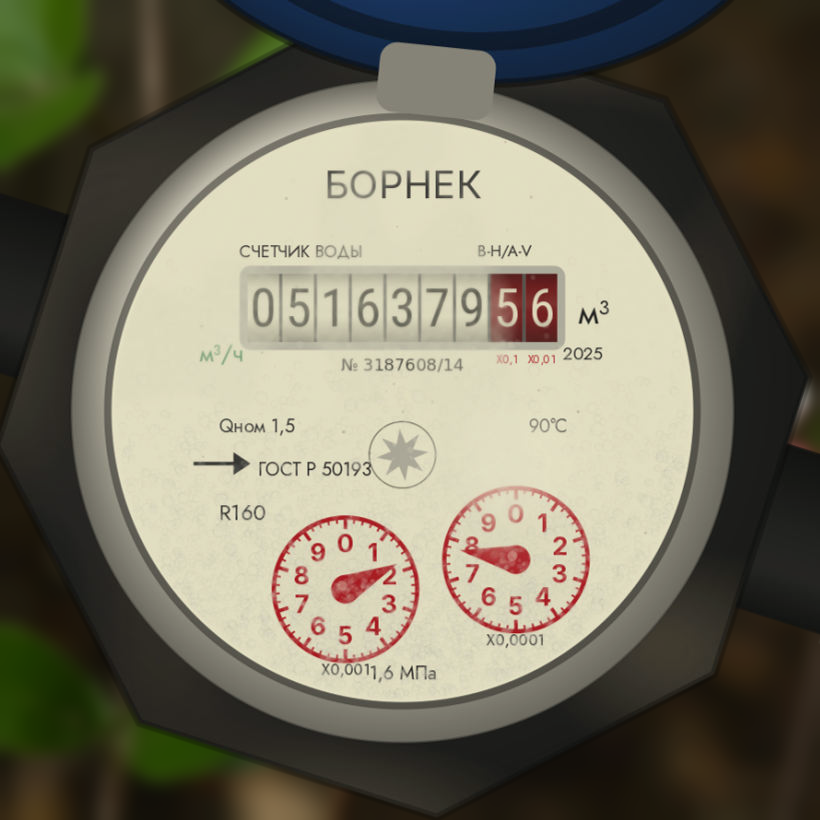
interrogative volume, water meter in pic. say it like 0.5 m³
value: 516379.5617 m³
